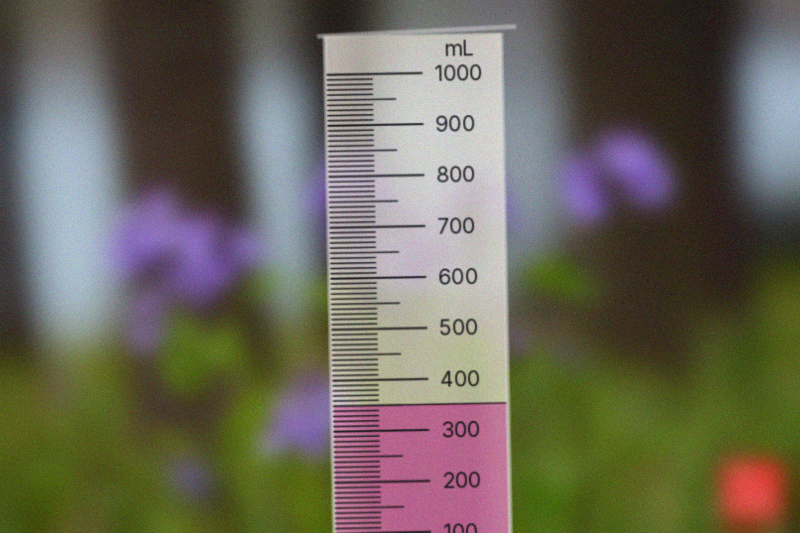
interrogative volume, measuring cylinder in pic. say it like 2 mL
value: 350 mL
